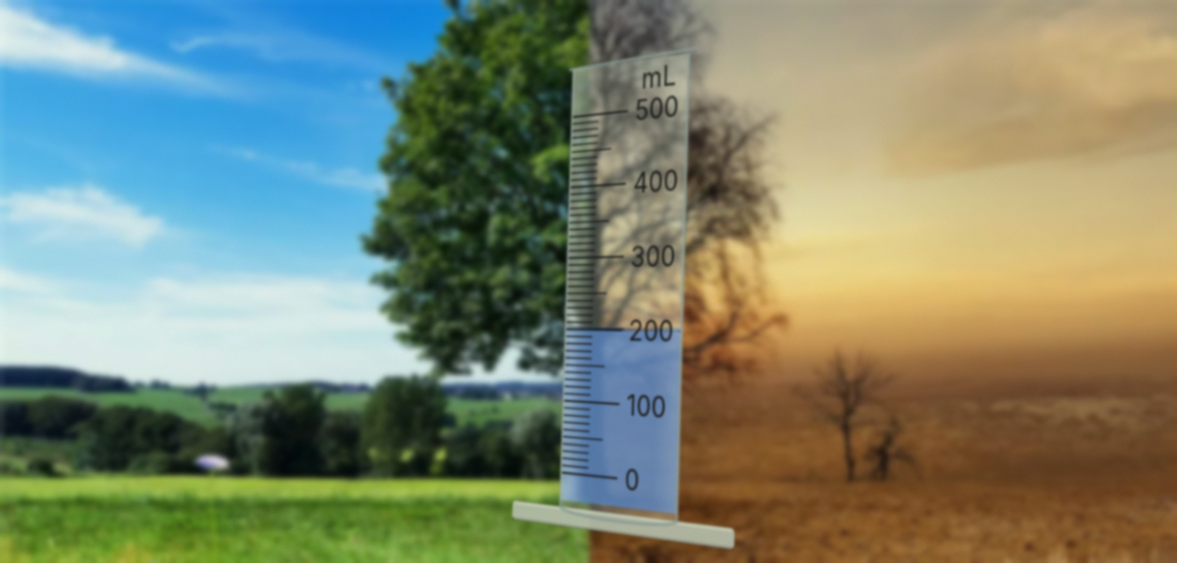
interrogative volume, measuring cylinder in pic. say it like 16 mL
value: 200 mL
